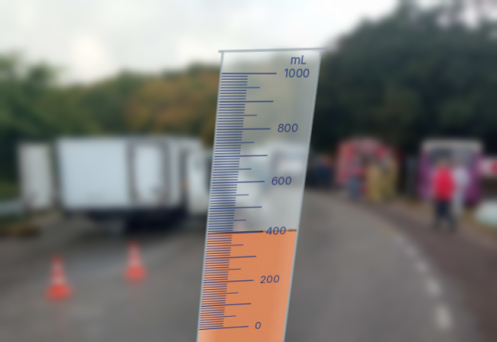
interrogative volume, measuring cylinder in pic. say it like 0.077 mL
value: 400 mL
